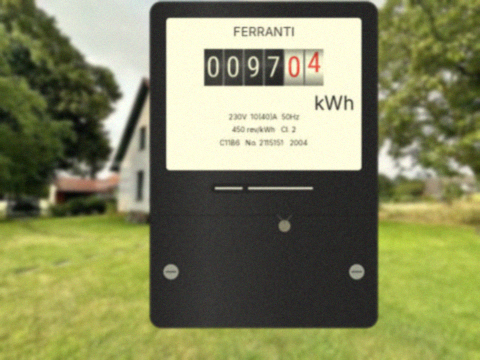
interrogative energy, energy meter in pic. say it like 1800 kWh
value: 97.04 kWh
